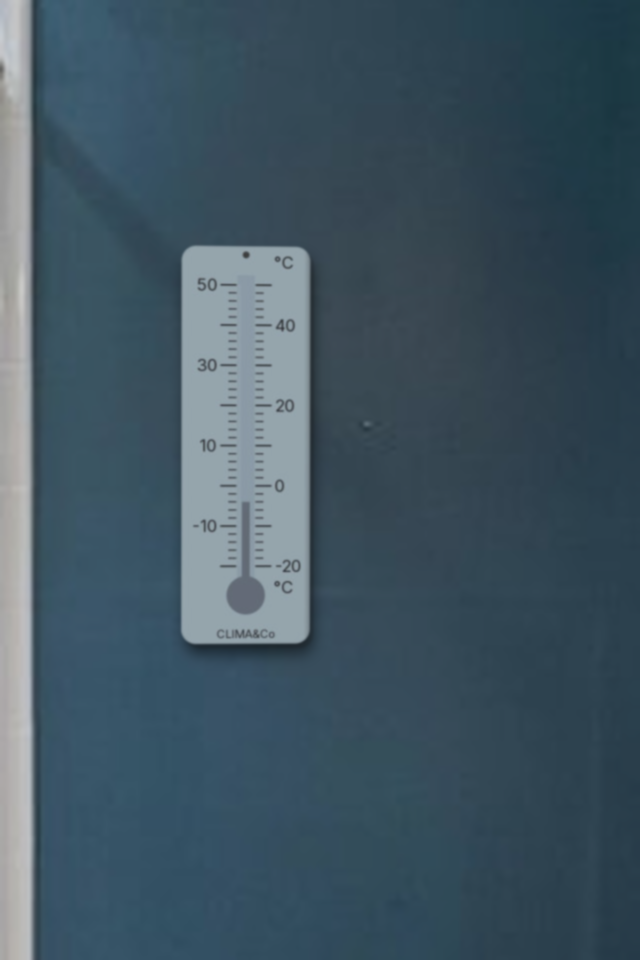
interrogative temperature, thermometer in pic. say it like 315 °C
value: -4 °C
